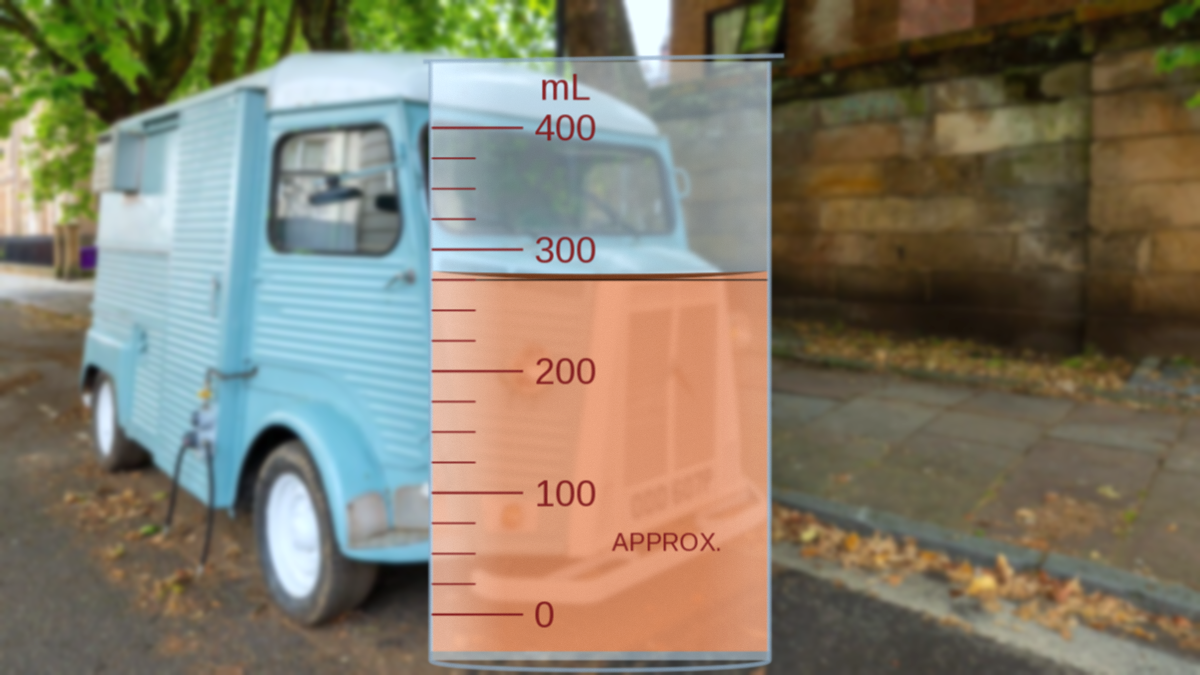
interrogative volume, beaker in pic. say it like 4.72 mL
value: 275 mL
